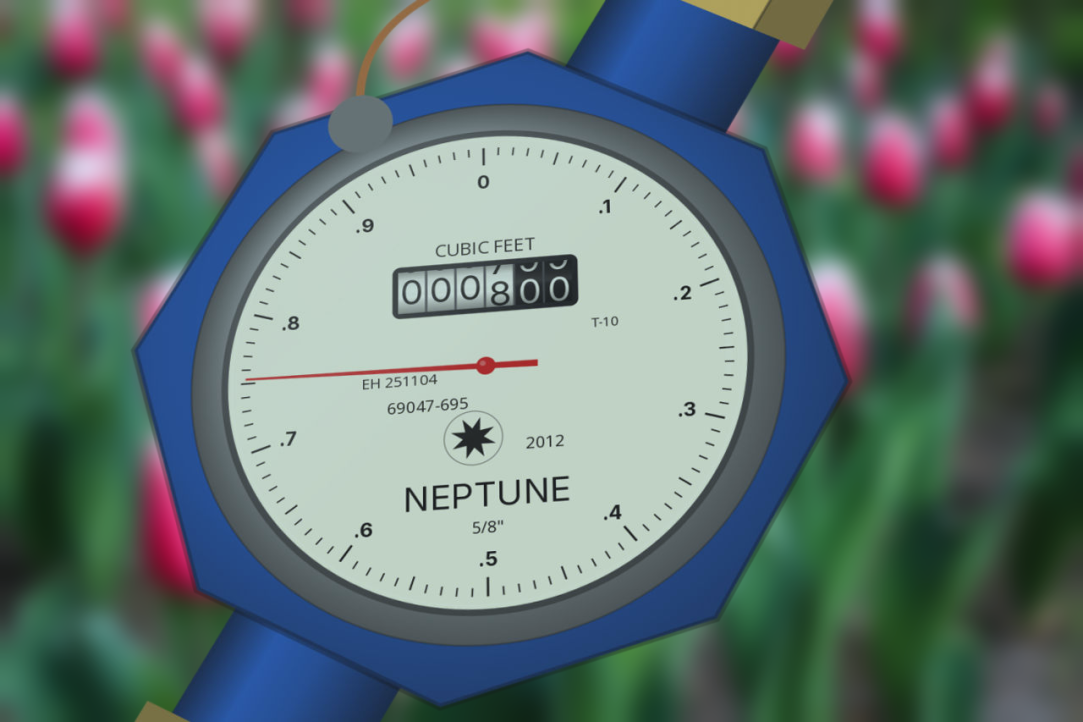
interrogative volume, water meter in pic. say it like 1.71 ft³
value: 799.75 ft³
